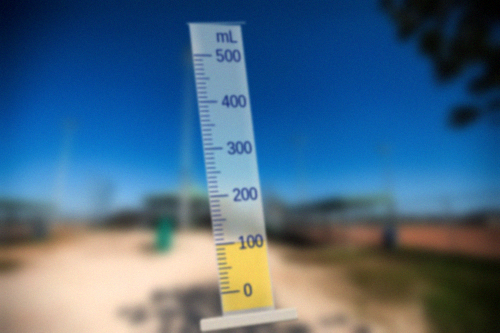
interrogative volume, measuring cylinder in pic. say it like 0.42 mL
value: 100 mL
